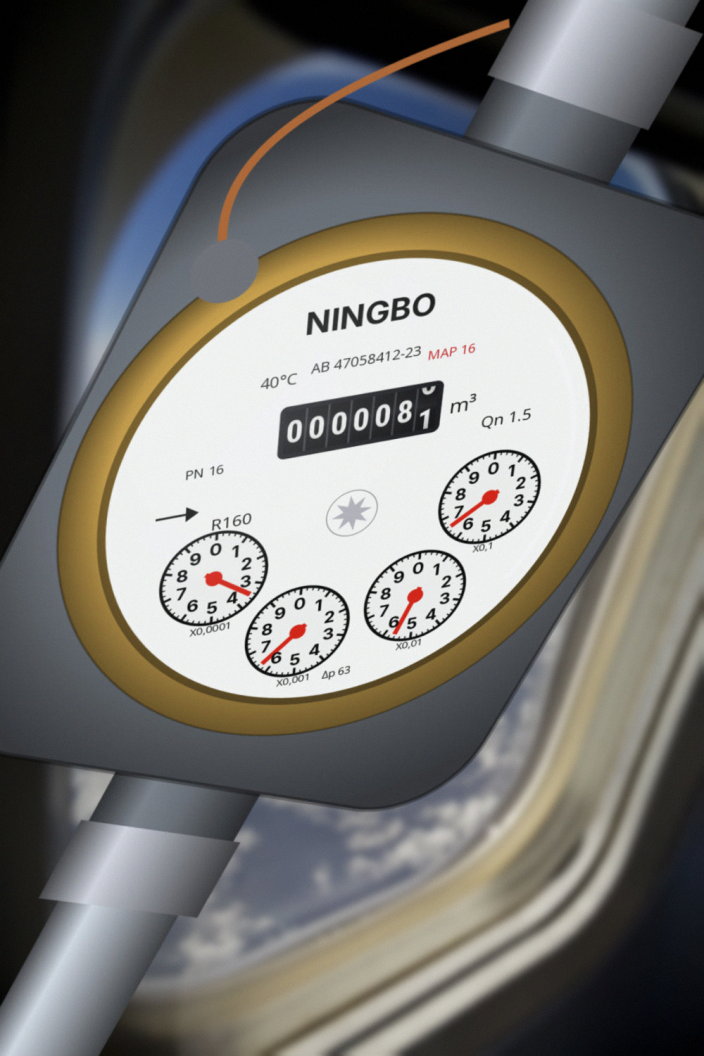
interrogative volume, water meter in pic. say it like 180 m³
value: 80.6563 m³
